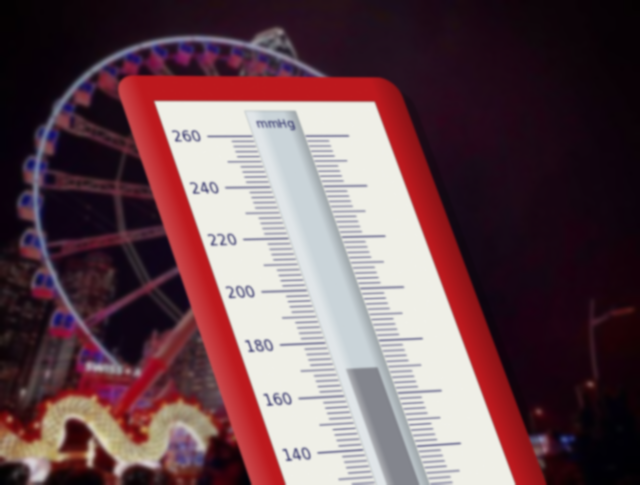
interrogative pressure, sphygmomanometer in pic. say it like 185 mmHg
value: 170 mmHg
